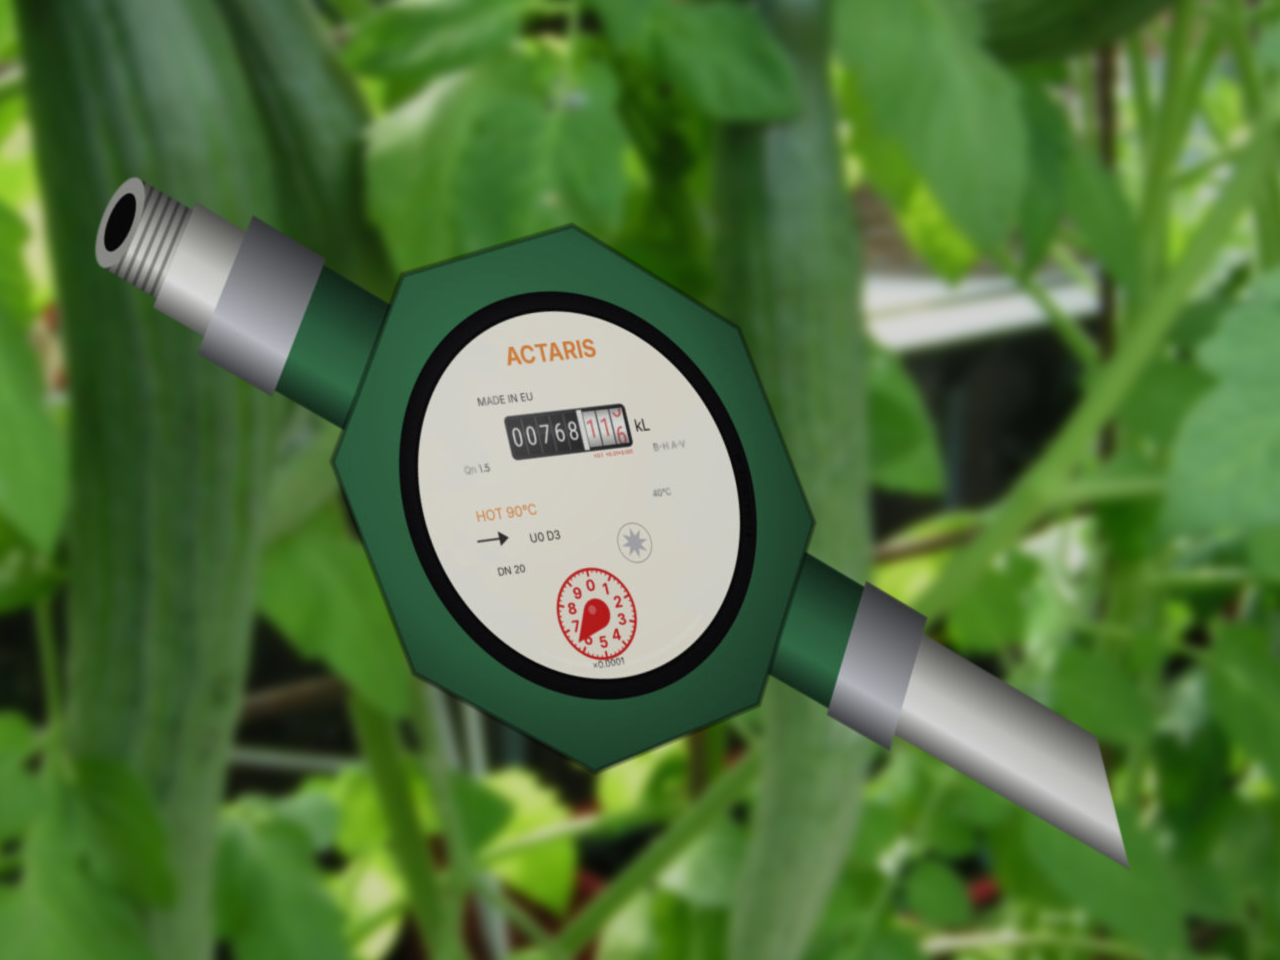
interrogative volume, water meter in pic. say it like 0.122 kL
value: 768.1156 kL
